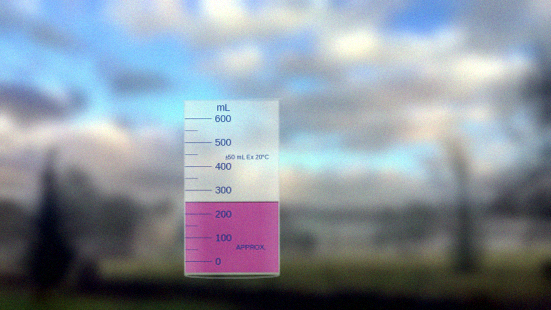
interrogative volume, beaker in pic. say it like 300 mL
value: 250 mL
